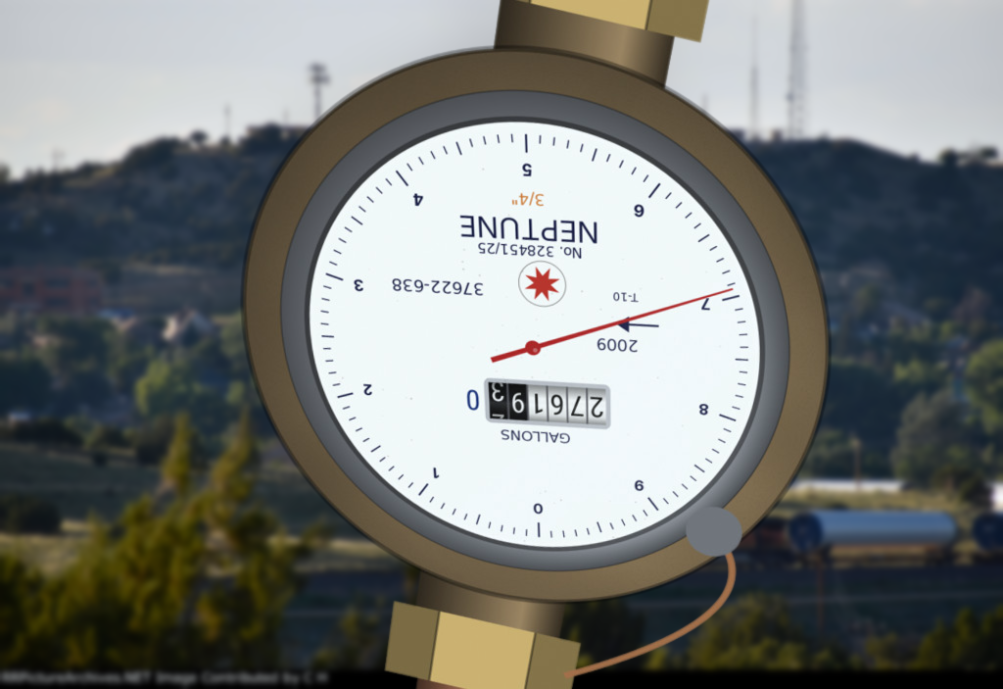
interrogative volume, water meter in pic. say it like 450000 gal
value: 2761926.9 gal
